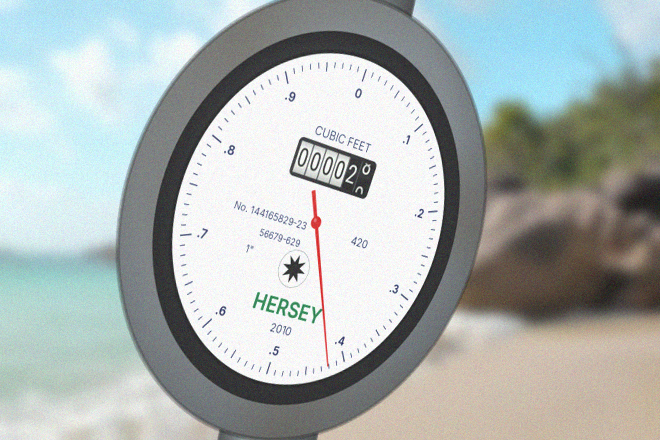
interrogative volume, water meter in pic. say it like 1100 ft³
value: 28.42 ft³
